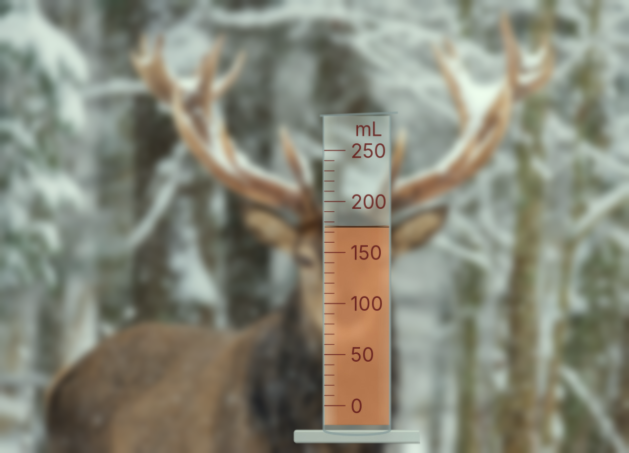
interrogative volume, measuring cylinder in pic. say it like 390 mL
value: 175 mL
